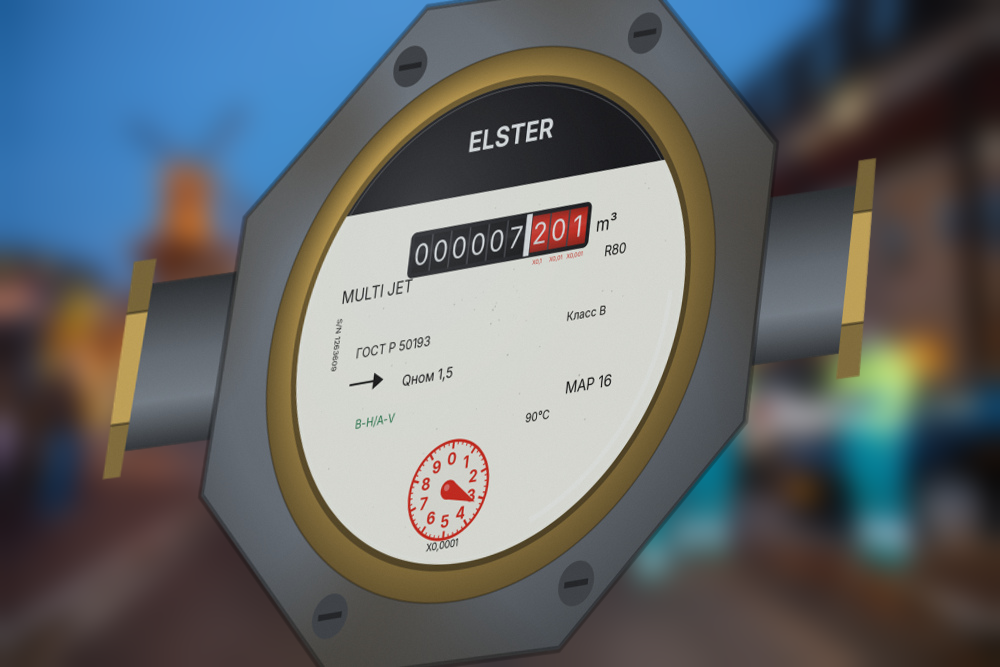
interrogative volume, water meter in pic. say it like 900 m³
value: 7.2013 m³
